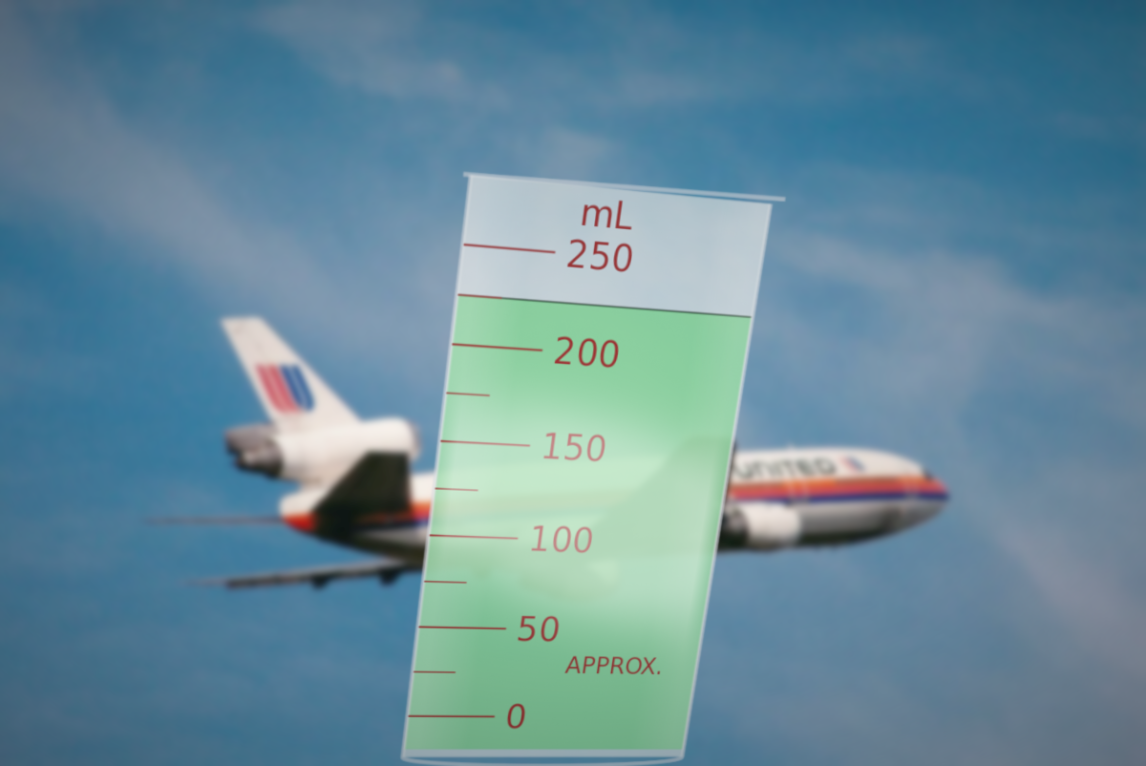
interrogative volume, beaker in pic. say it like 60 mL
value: 225 mL
